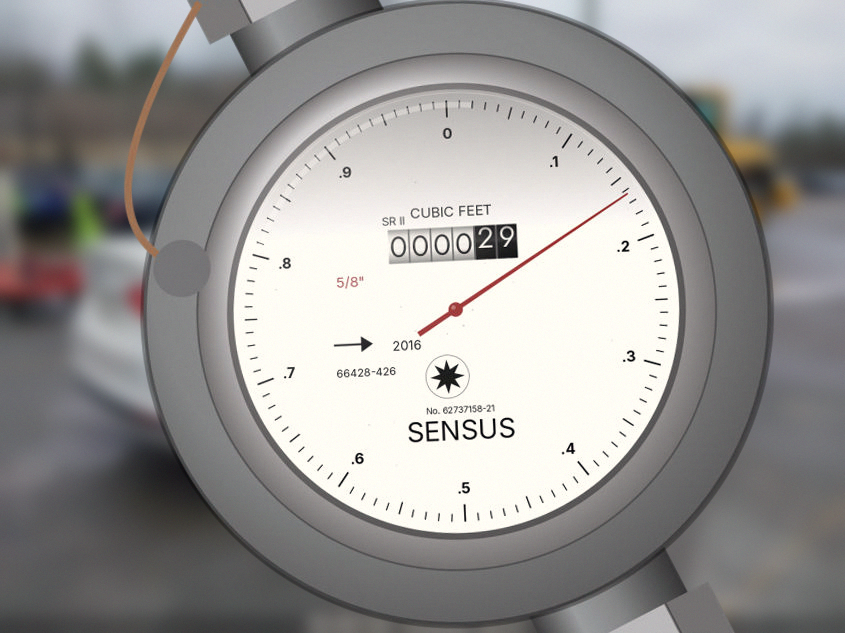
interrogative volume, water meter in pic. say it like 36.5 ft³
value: 29.16 ft³
